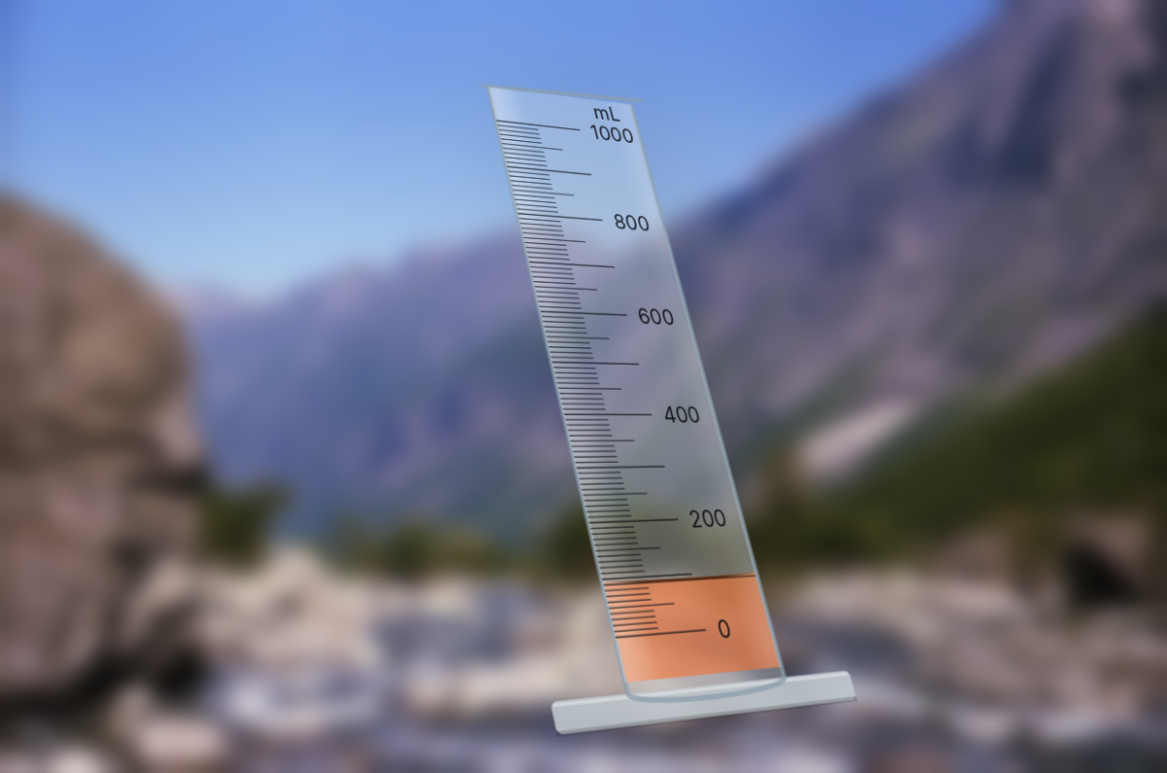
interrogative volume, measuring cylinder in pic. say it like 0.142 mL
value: 90 mL
